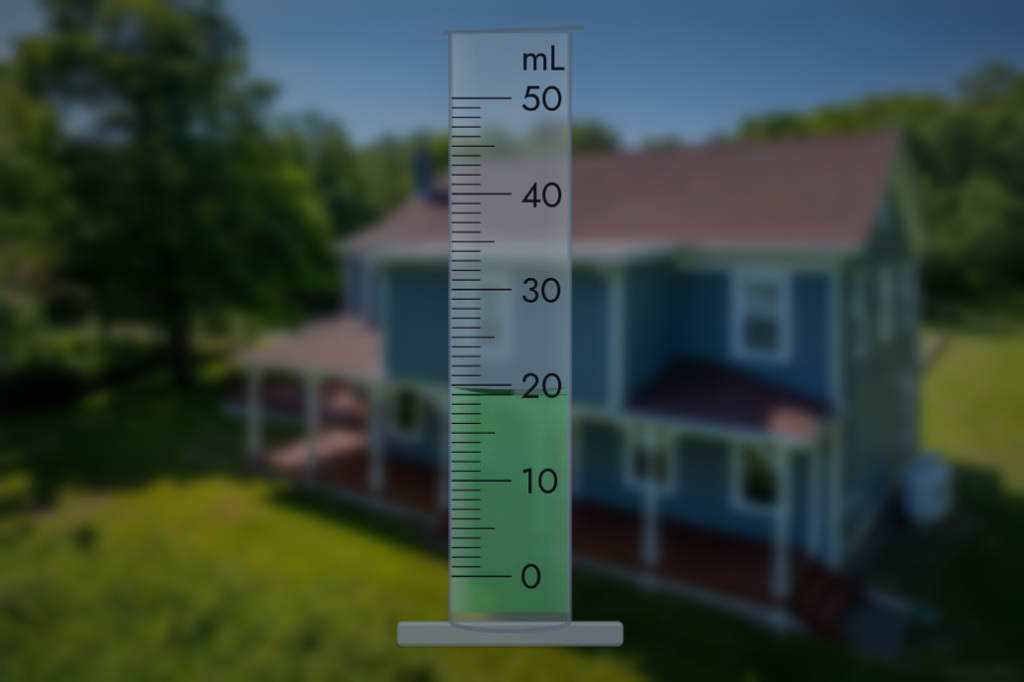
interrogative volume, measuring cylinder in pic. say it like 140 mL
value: 19 mL
